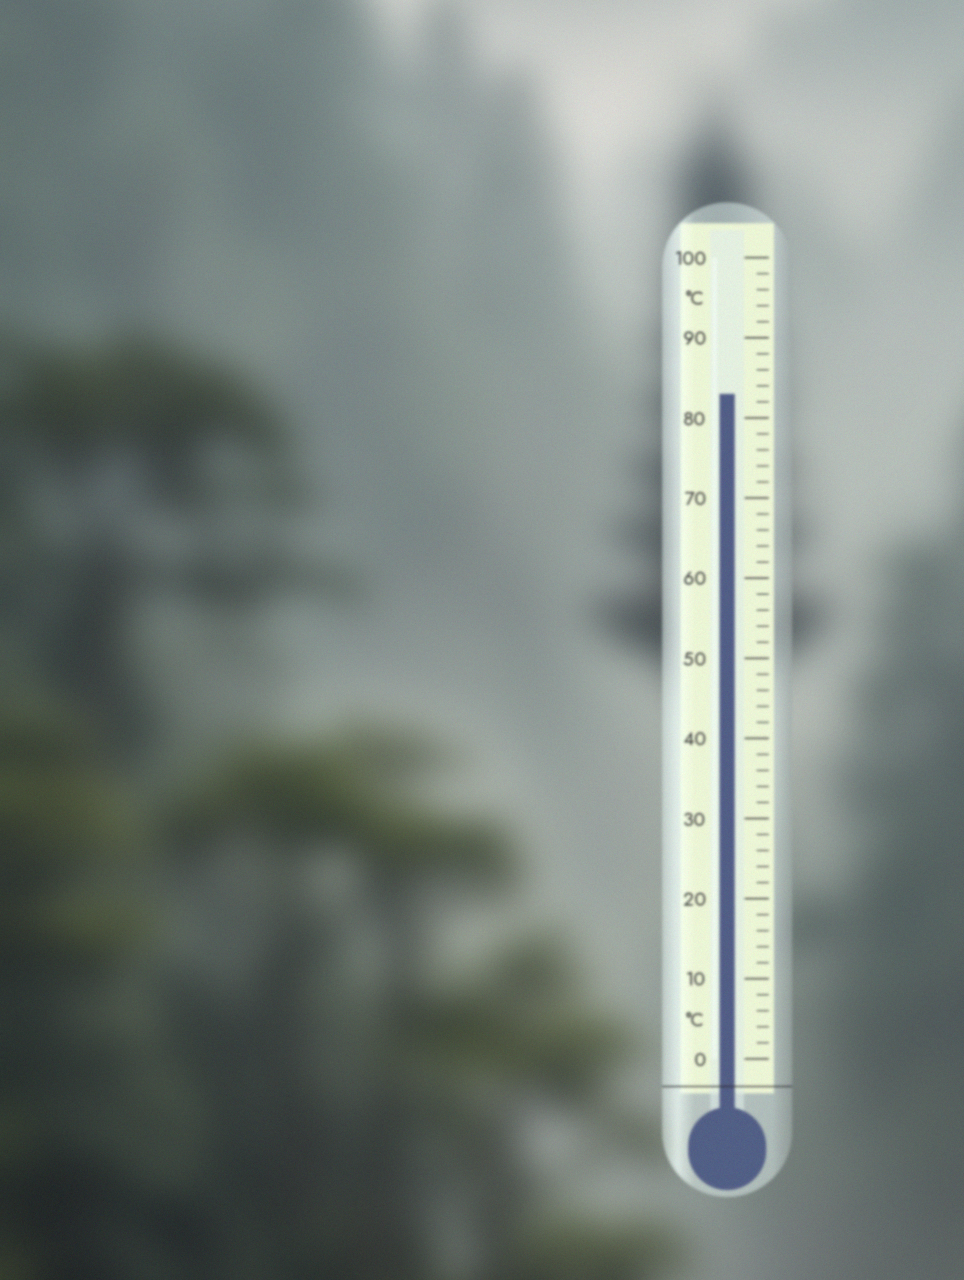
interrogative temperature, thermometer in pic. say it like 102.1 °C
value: 83 °C
